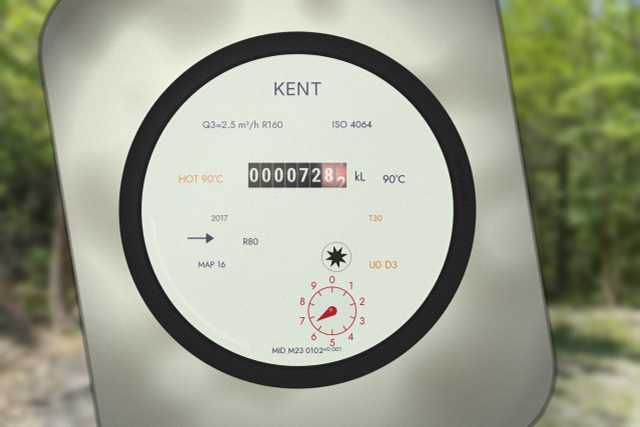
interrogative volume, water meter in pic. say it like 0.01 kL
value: 72.816 kL
